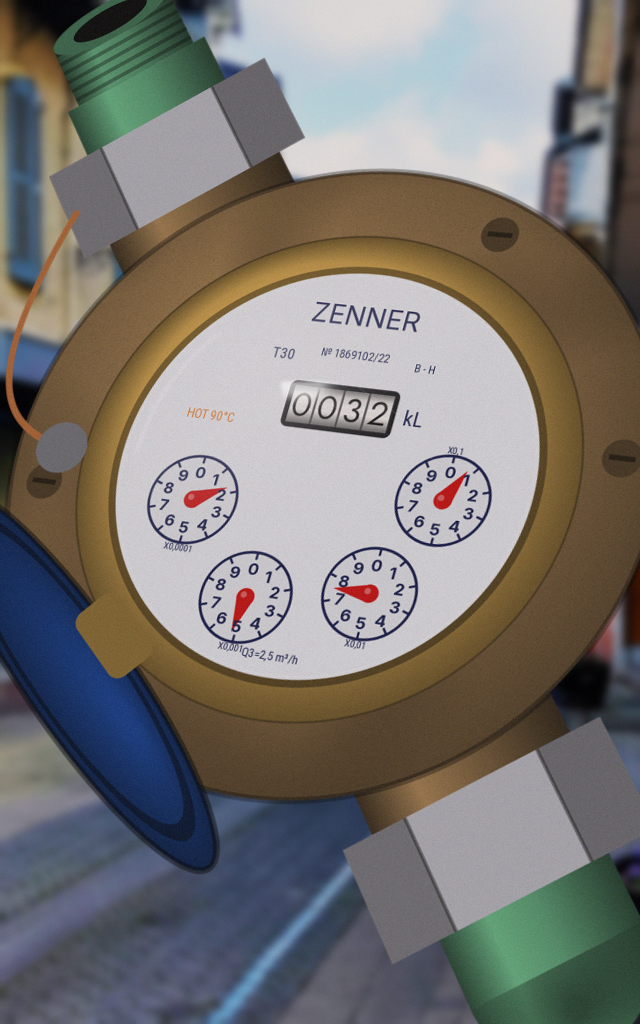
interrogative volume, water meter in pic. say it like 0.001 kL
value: 32.0751 kL
